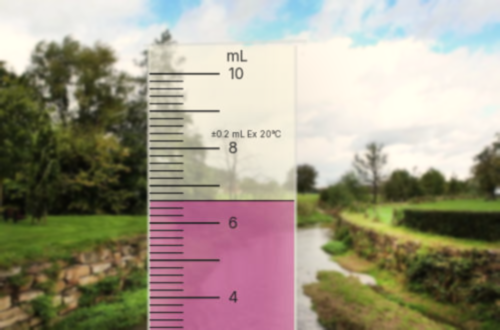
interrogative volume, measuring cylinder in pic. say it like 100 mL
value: 6.6 mL
